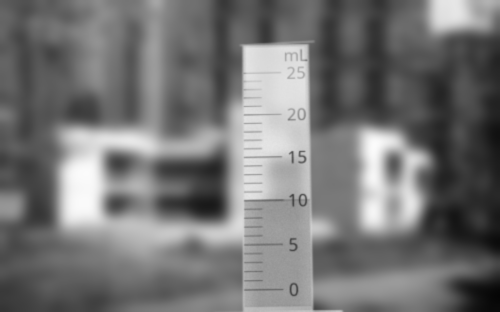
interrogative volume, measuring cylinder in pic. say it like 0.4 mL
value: 10 mL
